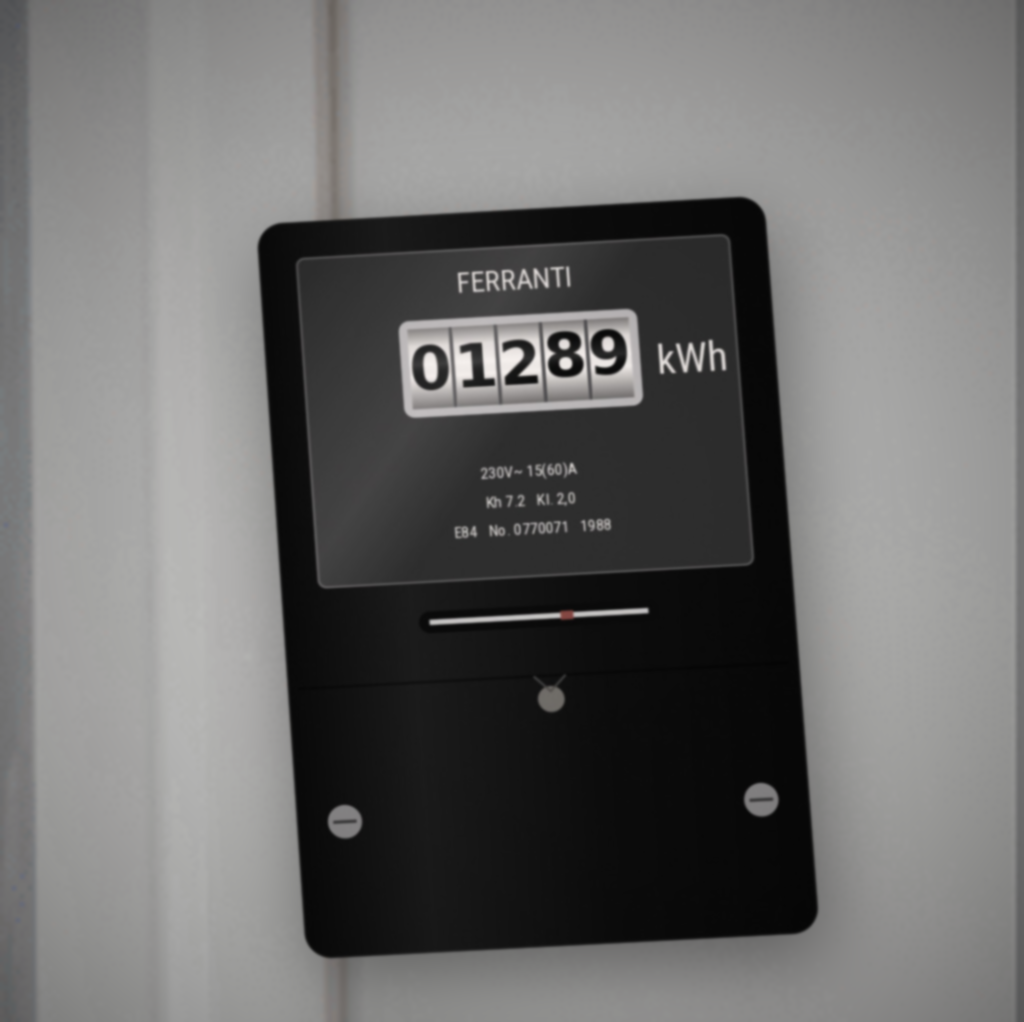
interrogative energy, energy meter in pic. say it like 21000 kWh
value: 1289 kWh
